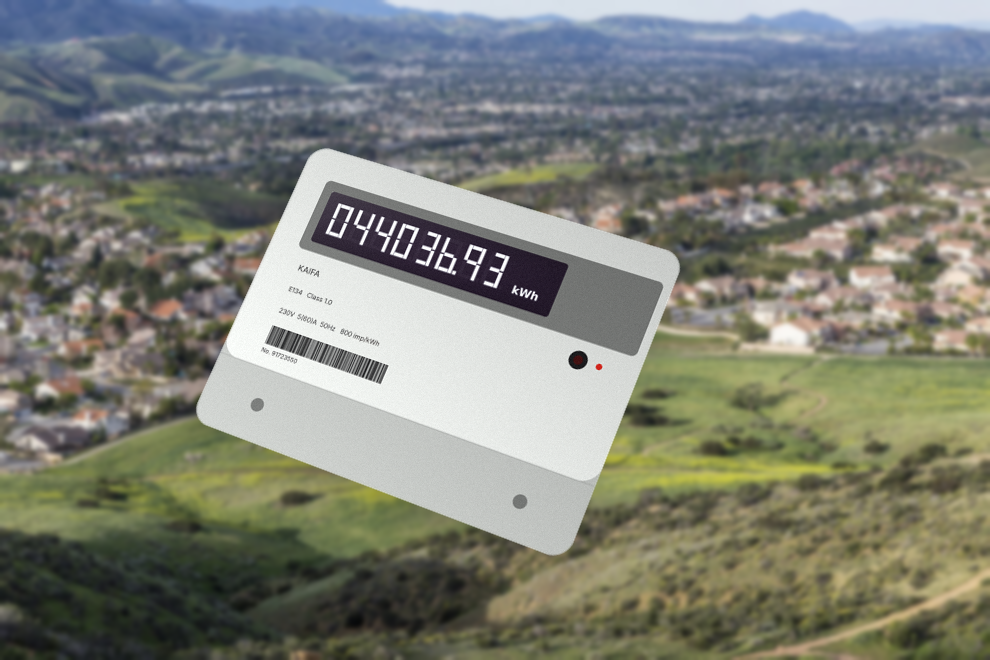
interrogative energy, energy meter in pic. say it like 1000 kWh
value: 44036.93 kWh
